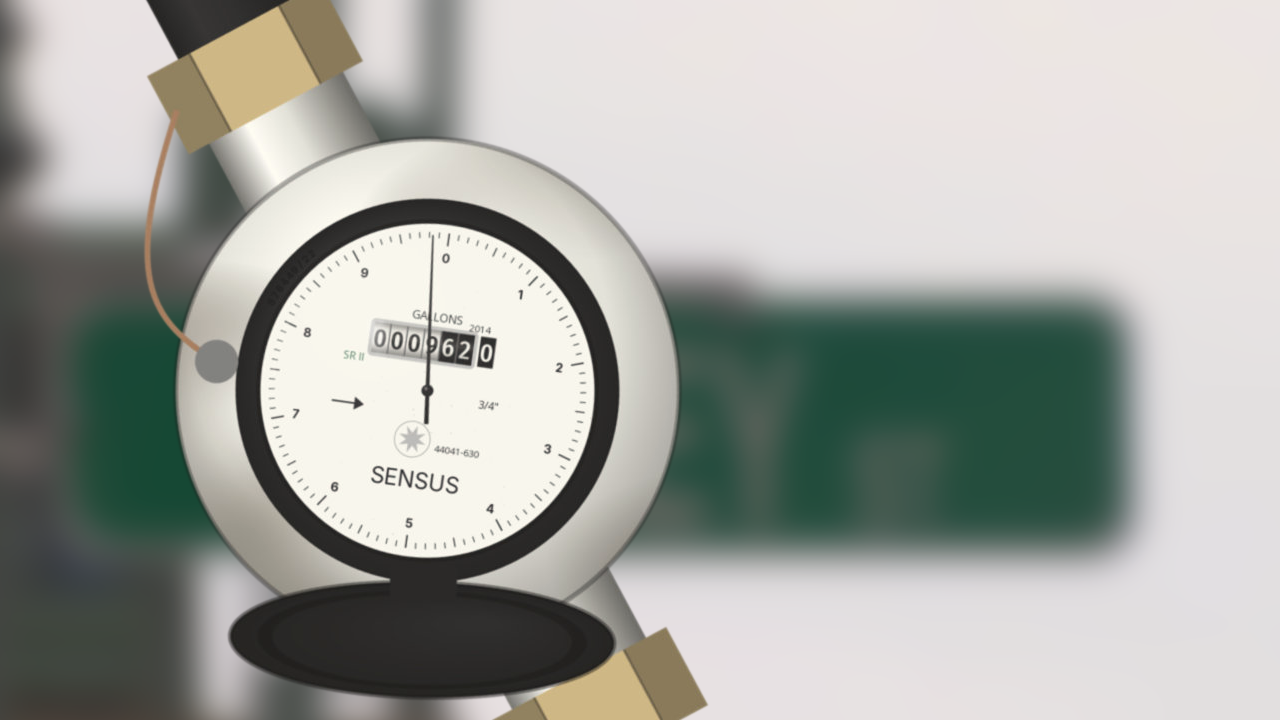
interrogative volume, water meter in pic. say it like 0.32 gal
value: 9619.8 gal
